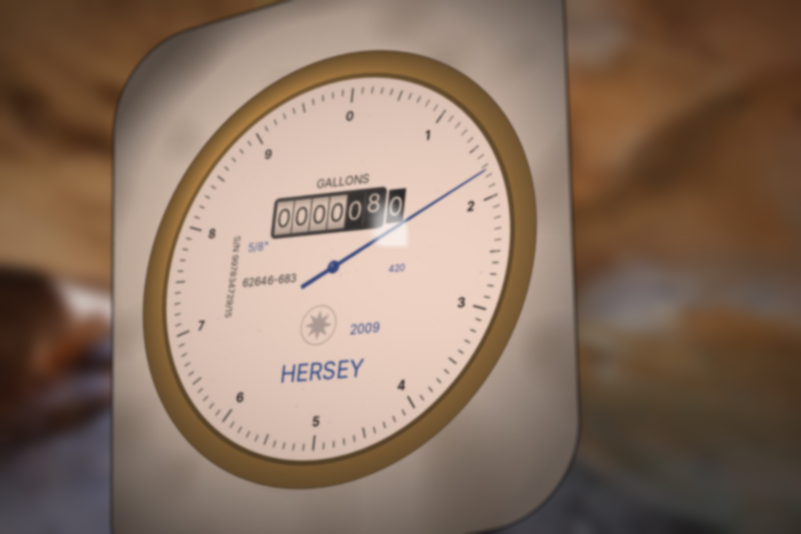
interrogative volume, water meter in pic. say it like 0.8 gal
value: 81.7 gal
